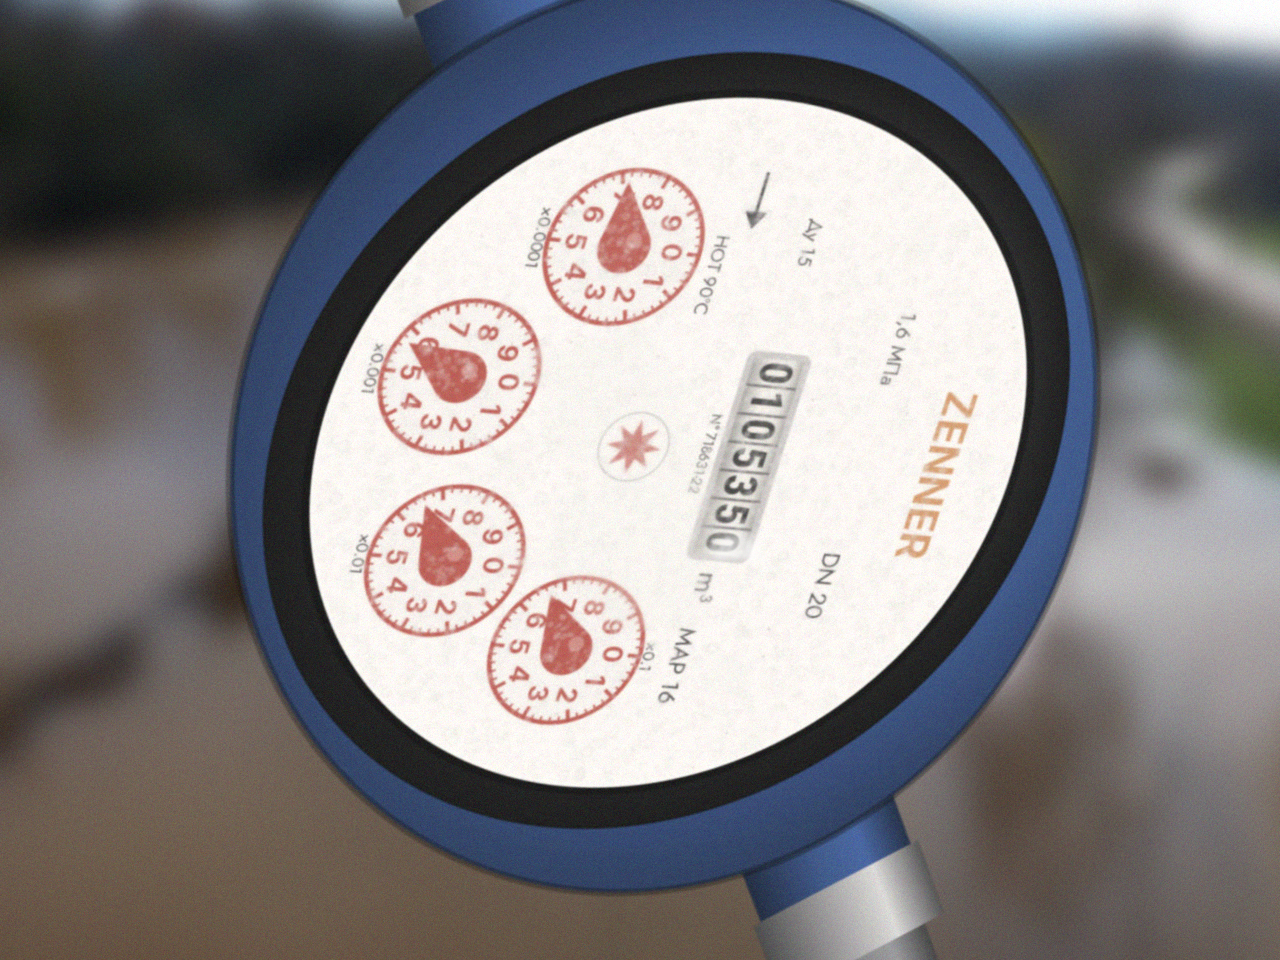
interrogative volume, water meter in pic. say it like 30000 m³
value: 105350.6657 m³
